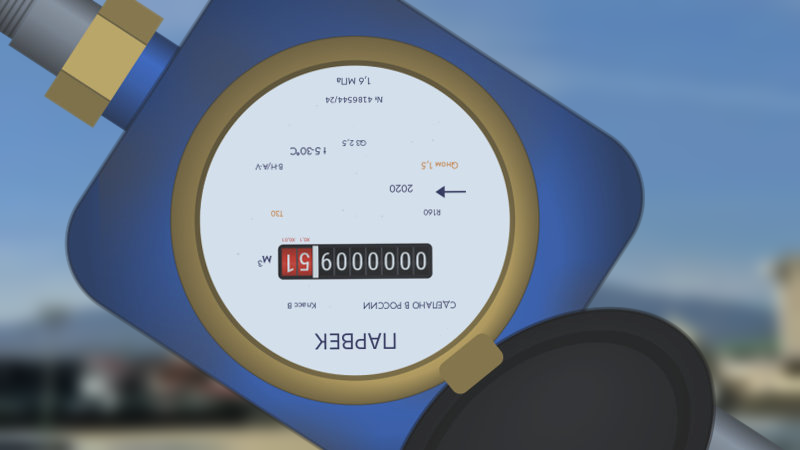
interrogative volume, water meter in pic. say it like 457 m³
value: 9.51 m³
